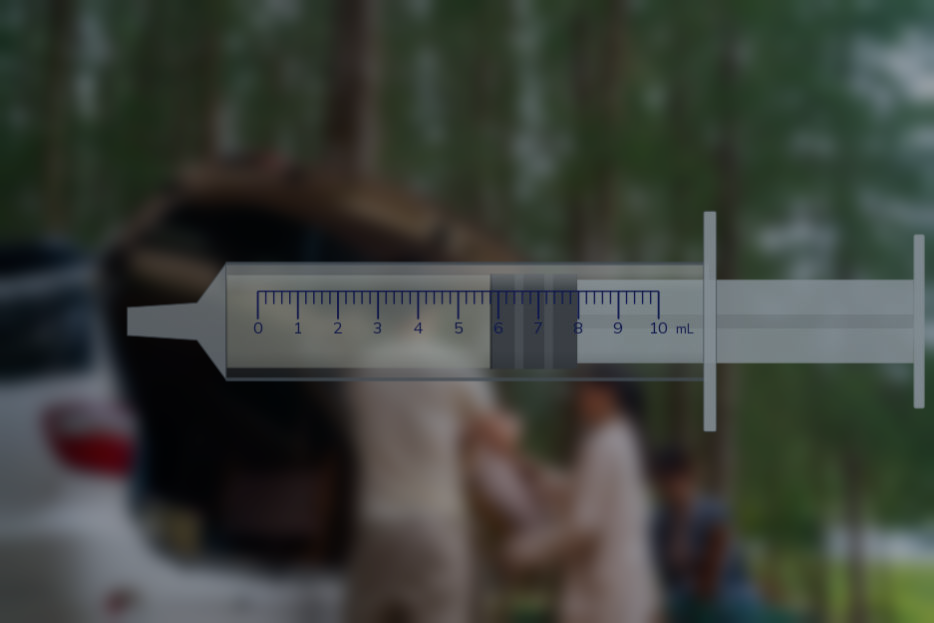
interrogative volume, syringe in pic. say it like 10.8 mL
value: 5.8 mL
